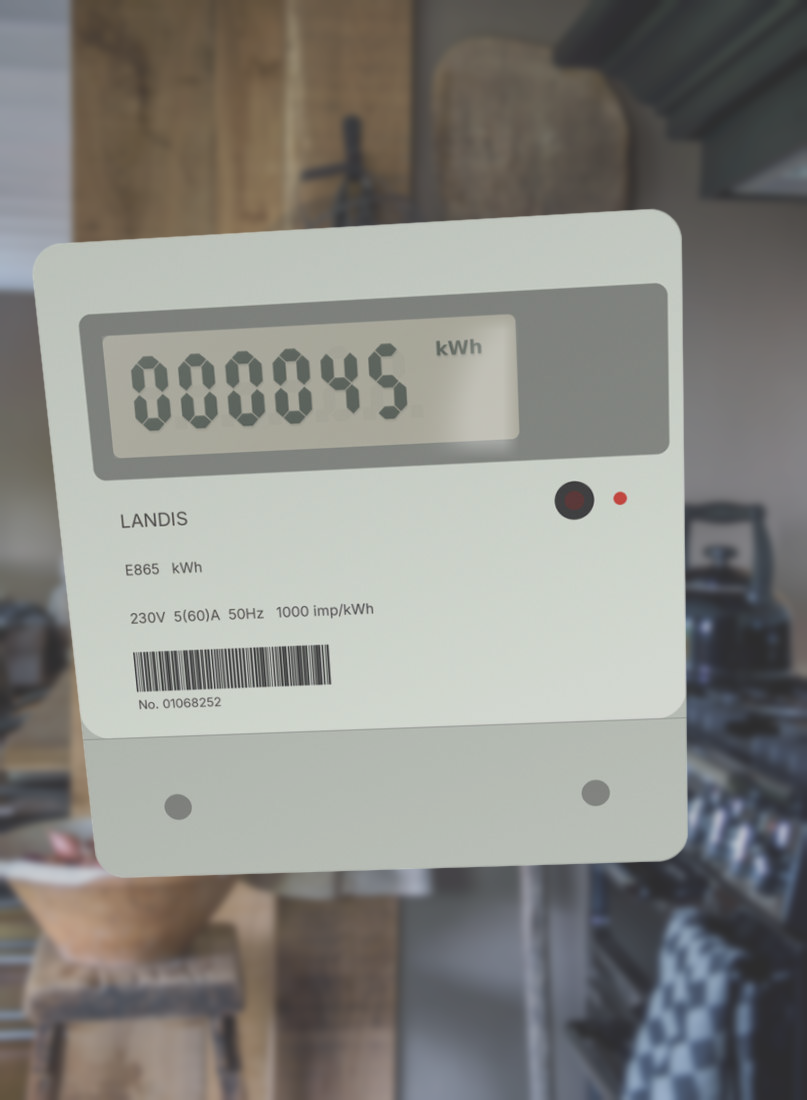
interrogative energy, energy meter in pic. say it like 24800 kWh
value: 45 kWh
